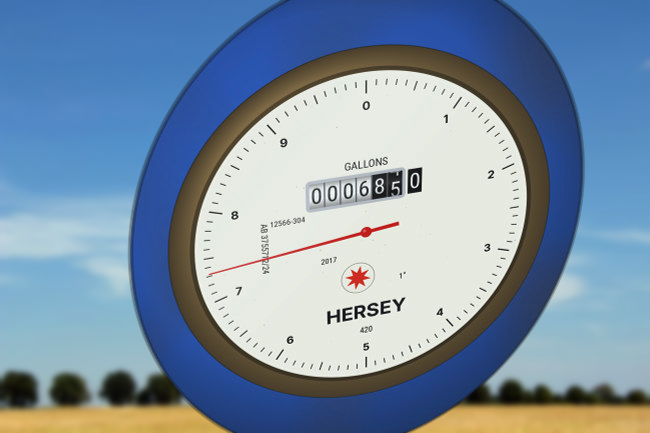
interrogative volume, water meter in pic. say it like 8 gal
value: 6847.3 gal
